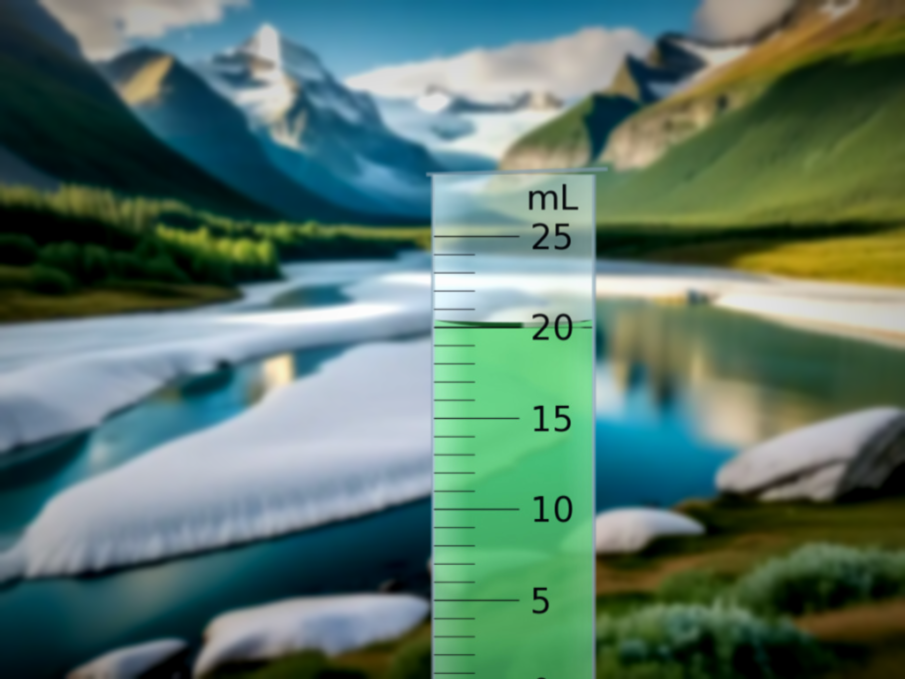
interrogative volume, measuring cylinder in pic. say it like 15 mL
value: 20 mL
